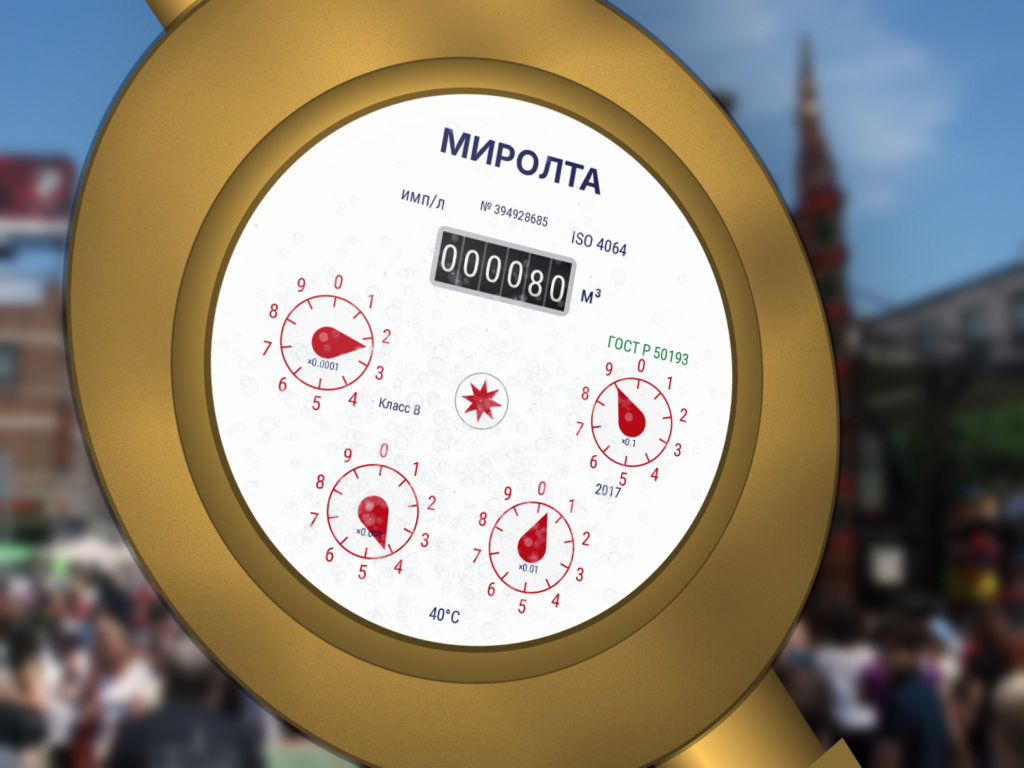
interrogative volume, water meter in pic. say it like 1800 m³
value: 79.9042 m³
